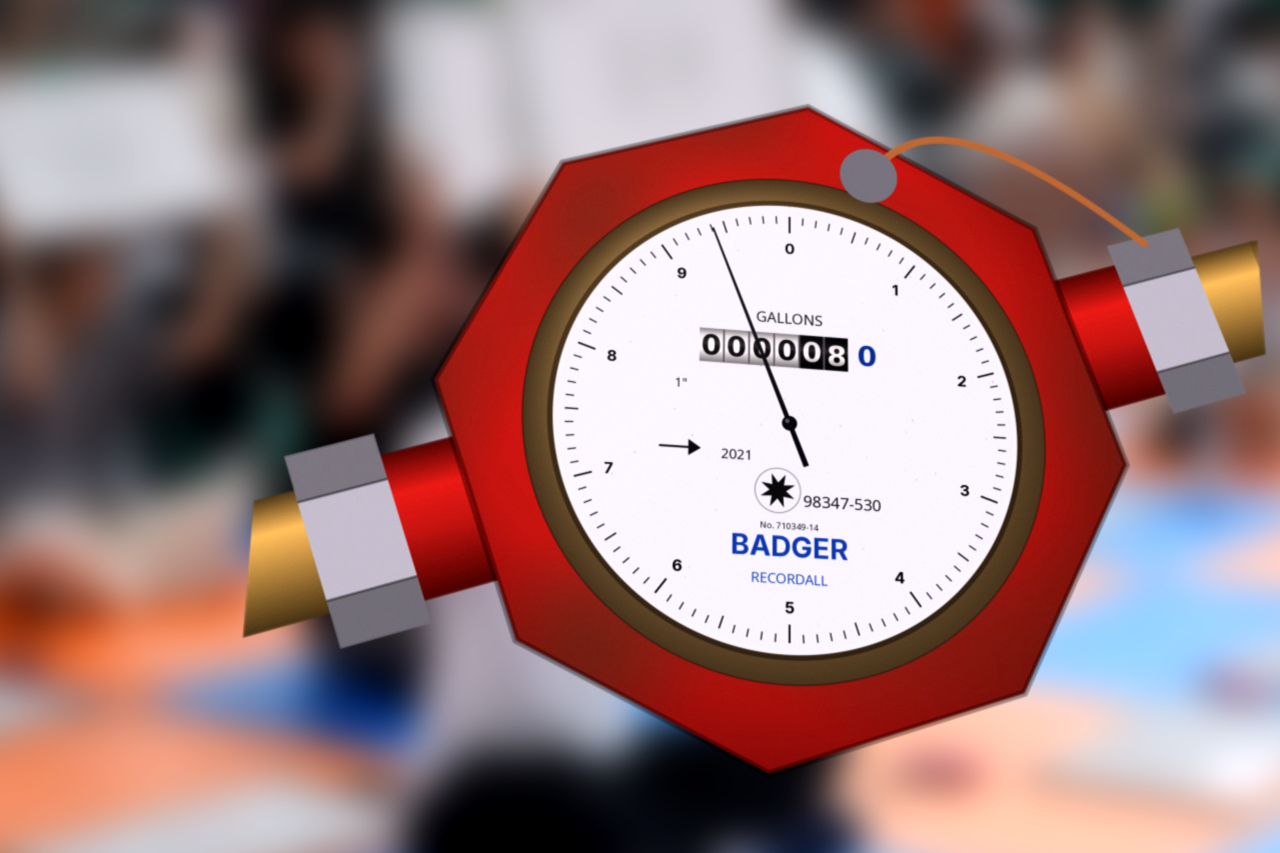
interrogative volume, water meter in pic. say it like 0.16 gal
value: 79.4 gal
